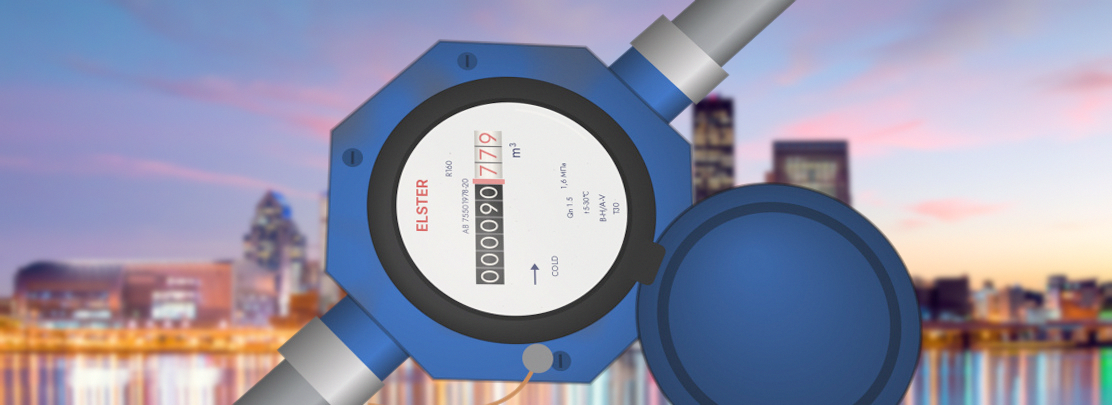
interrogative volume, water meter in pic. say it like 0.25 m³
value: 90.779 m³
